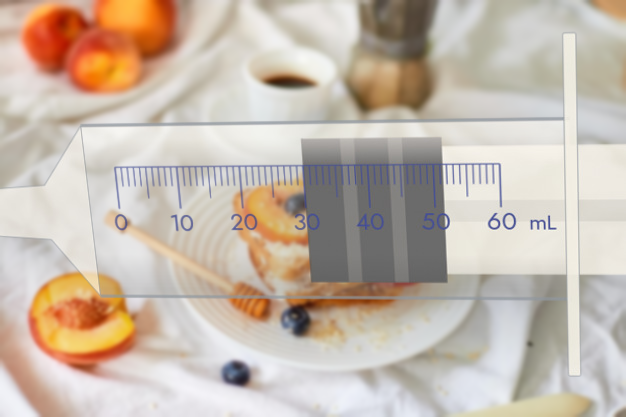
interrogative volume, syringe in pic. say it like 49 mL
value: 30 mL
